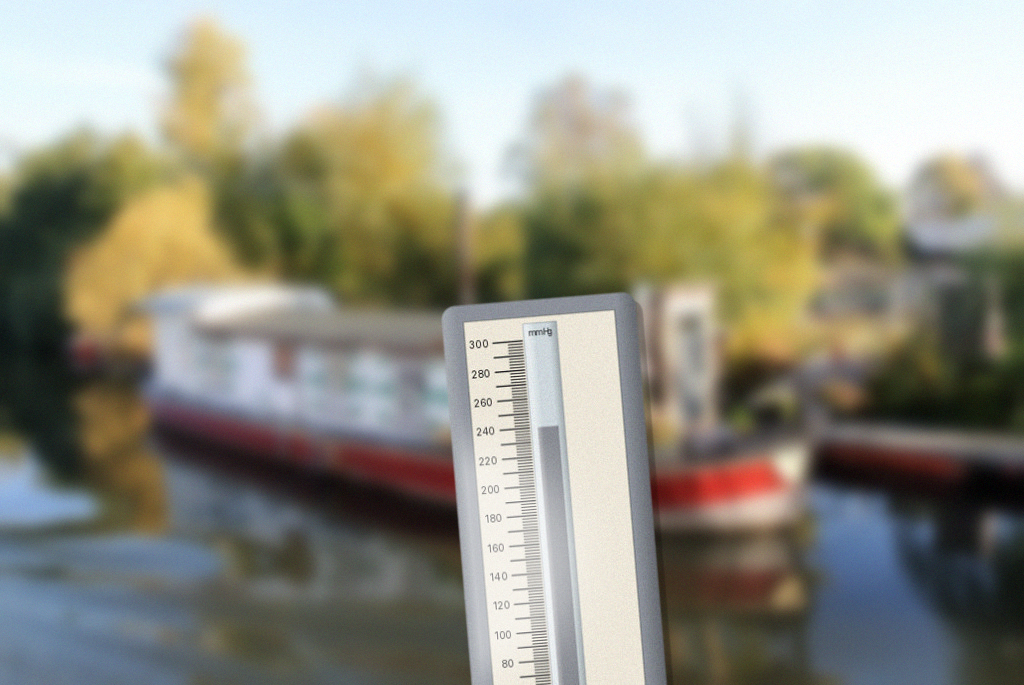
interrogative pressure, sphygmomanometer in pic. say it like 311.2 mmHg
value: 240 mmHg
